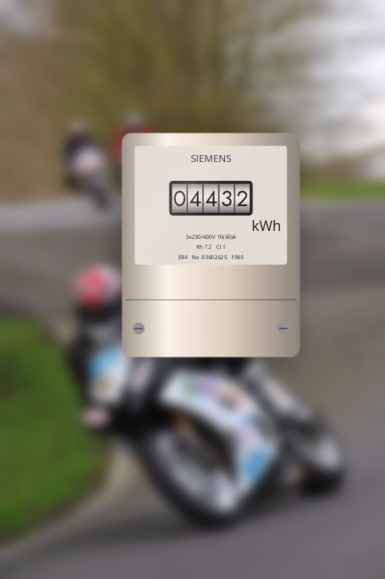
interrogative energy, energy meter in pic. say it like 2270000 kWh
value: 4432 kWh
